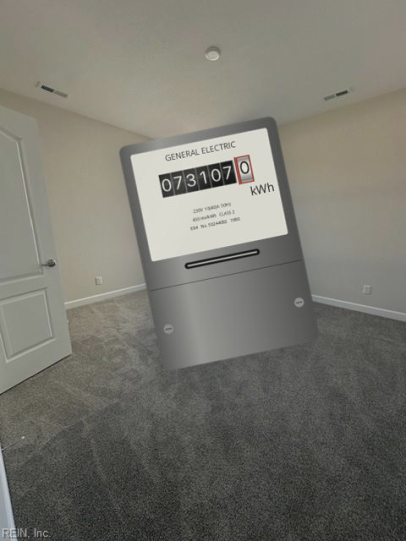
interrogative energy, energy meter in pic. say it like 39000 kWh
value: 73107.0 kWh
